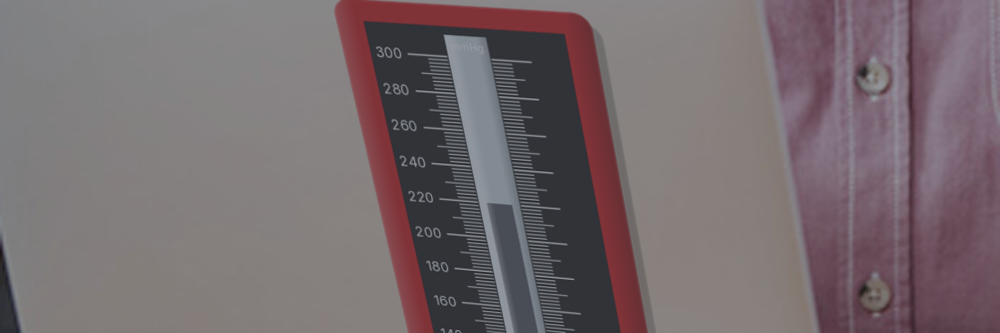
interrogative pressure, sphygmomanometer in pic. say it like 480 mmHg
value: 220 mmHg
